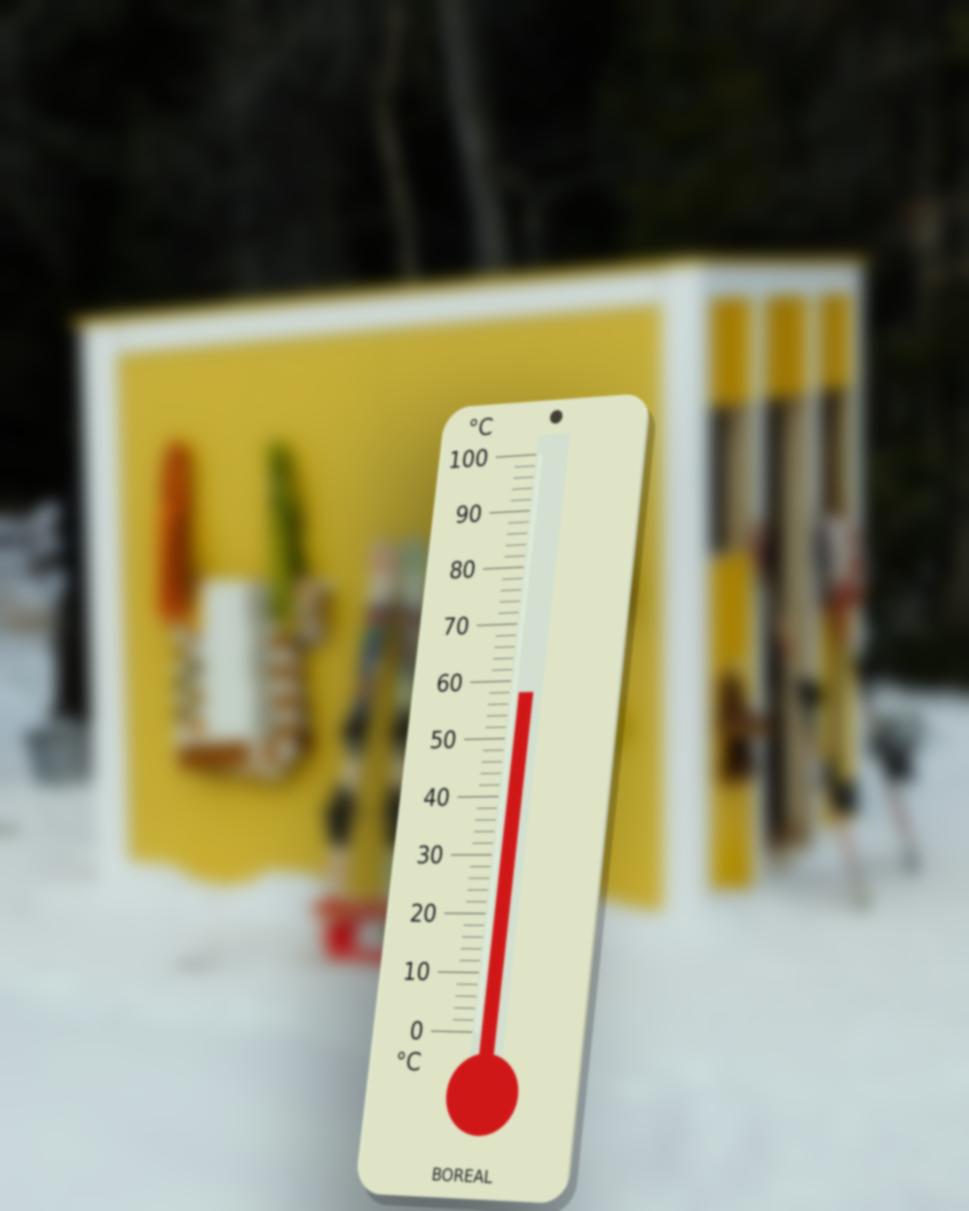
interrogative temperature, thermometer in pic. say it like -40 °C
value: 58 °C
